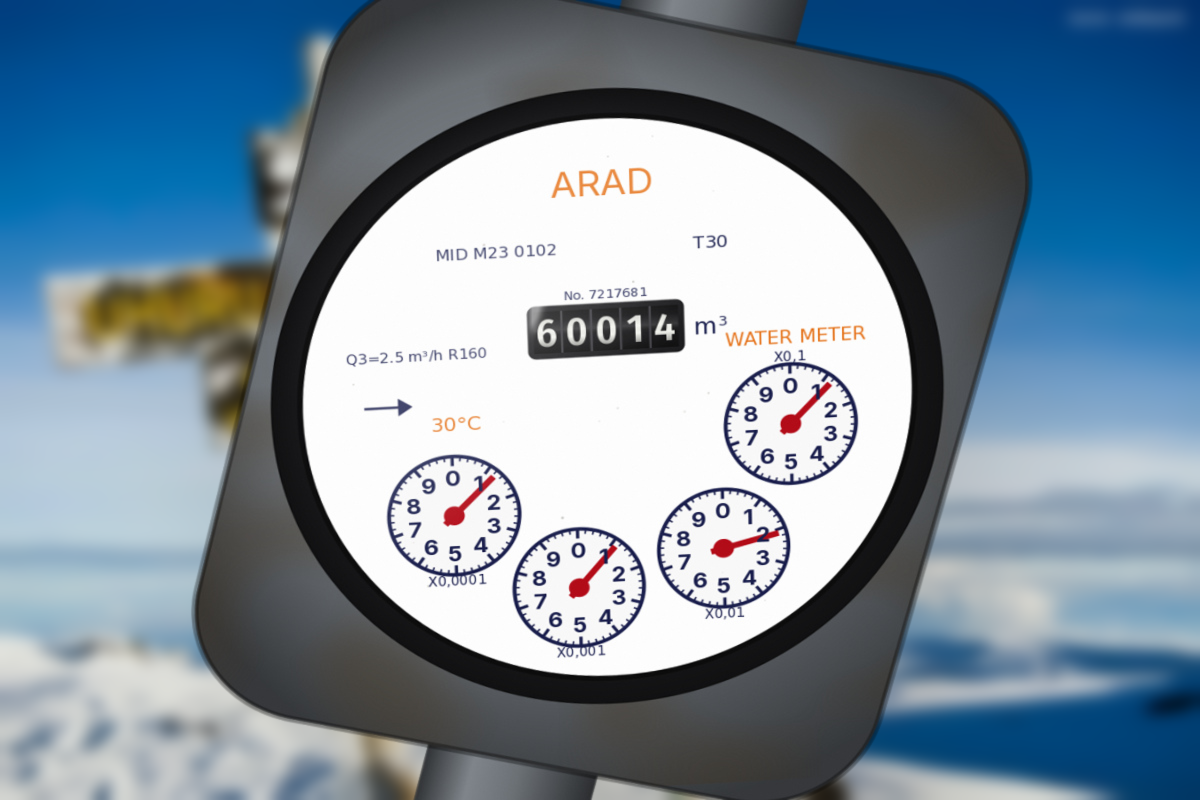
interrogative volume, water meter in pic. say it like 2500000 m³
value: 60014.1211 m³
